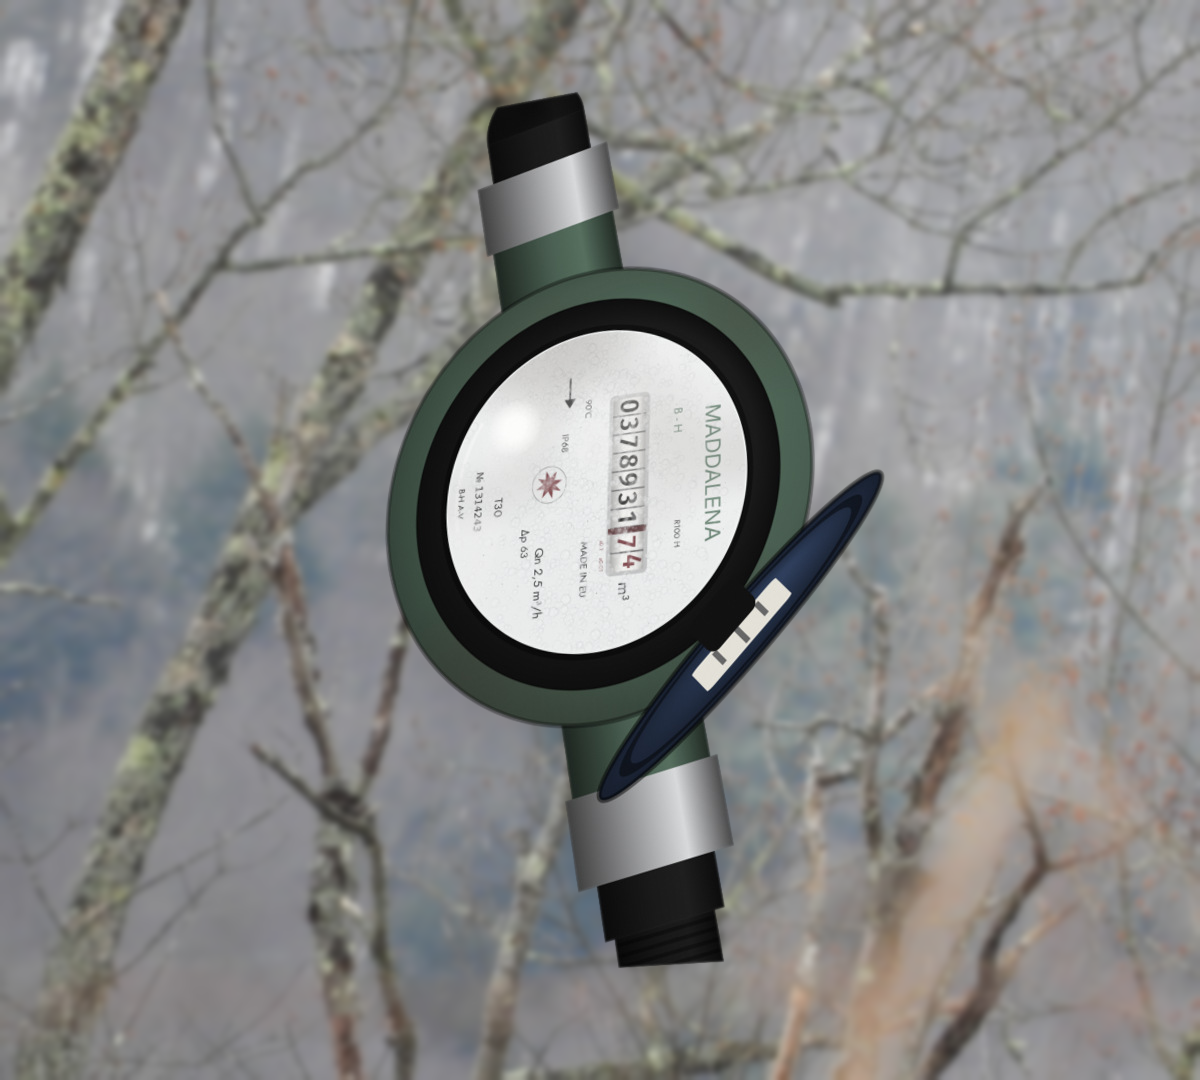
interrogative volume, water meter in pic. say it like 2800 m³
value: 378931.74 m³
